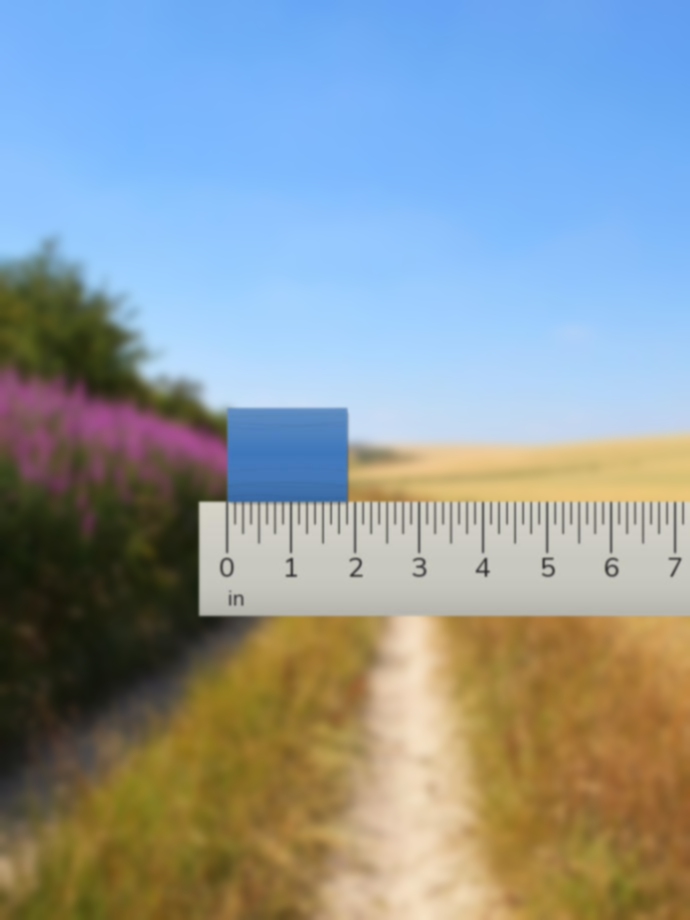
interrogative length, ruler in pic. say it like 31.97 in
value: 1.875 in
